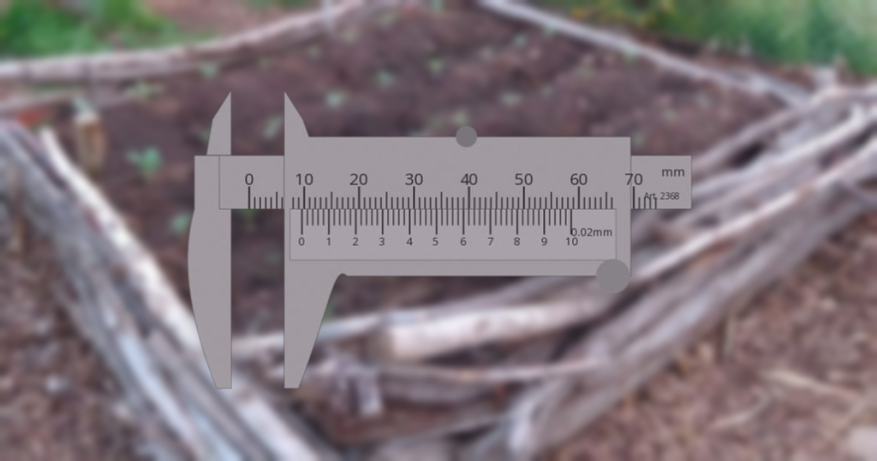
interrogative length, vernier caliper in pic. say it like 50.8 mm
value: 9.6 mm
